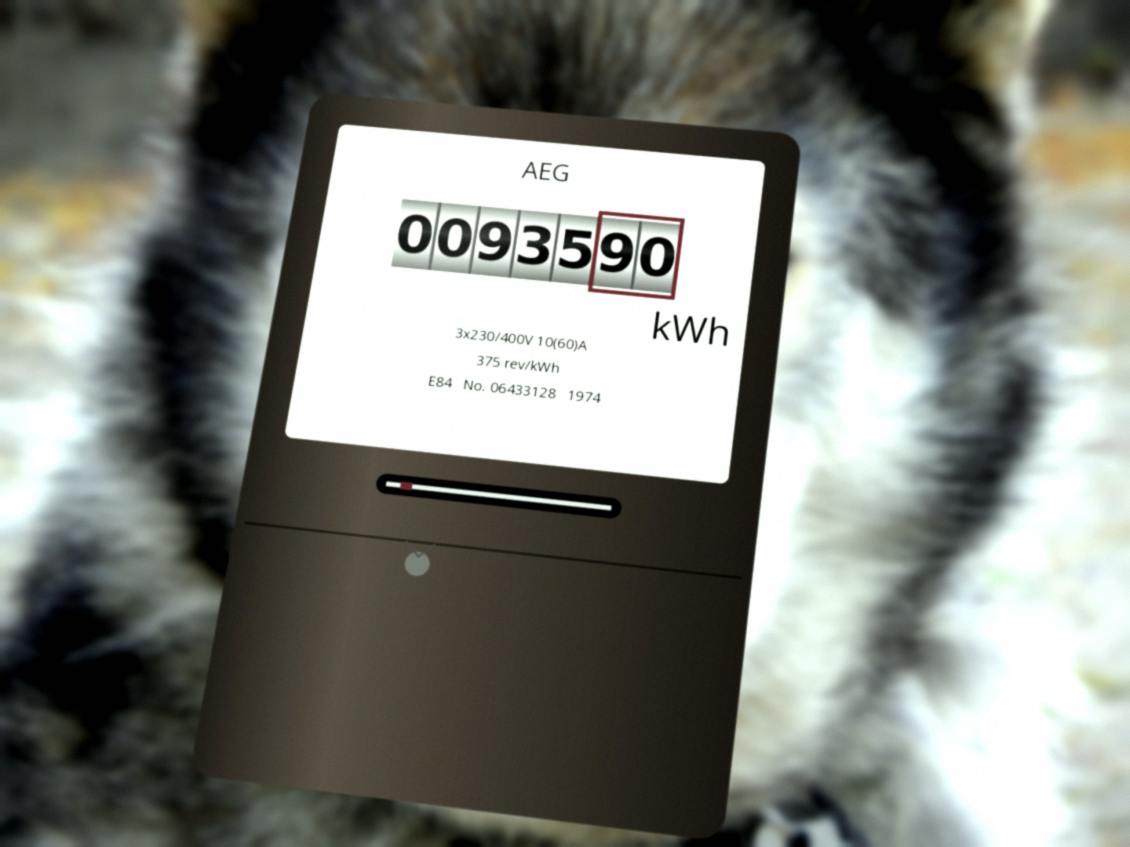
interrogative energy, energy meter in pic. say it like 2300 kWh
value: 935.90 kWh
